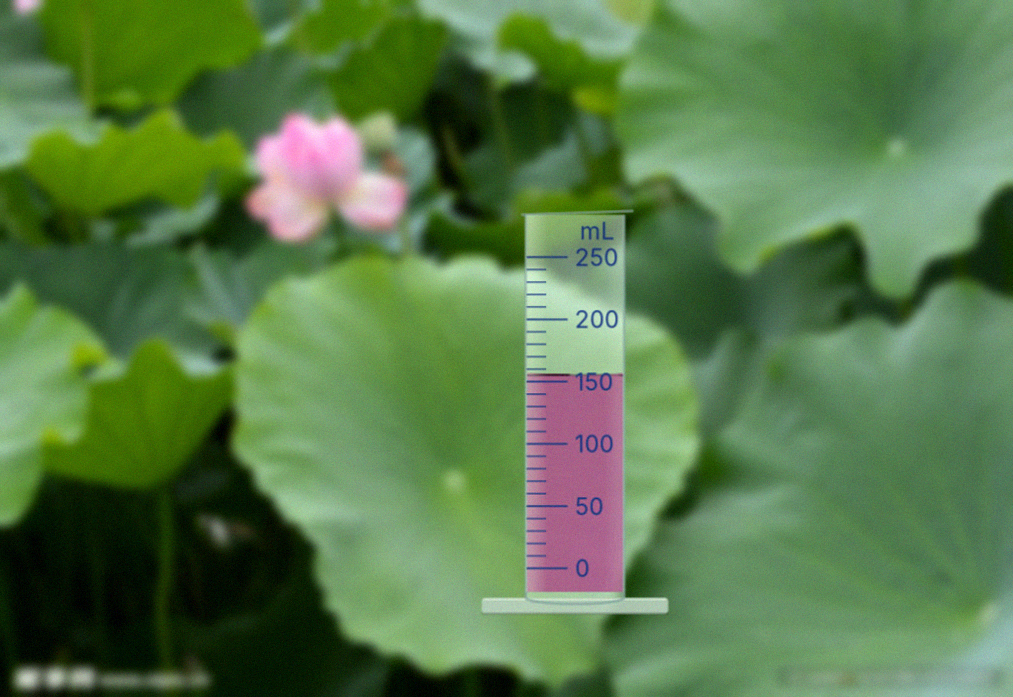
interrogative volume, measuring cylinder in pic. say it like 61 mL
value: 155 mL
